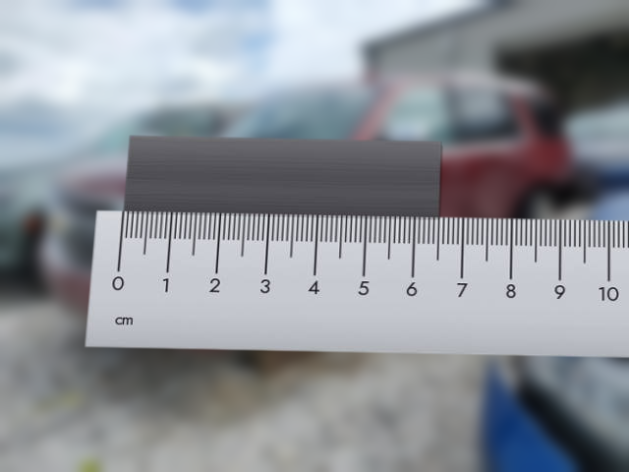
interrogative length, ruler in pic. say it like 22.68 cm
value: 6.5 cm
